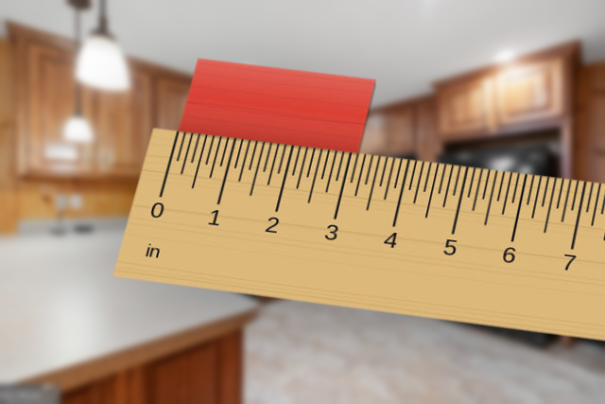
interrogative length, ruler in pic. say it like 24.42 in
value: 3.125 in
